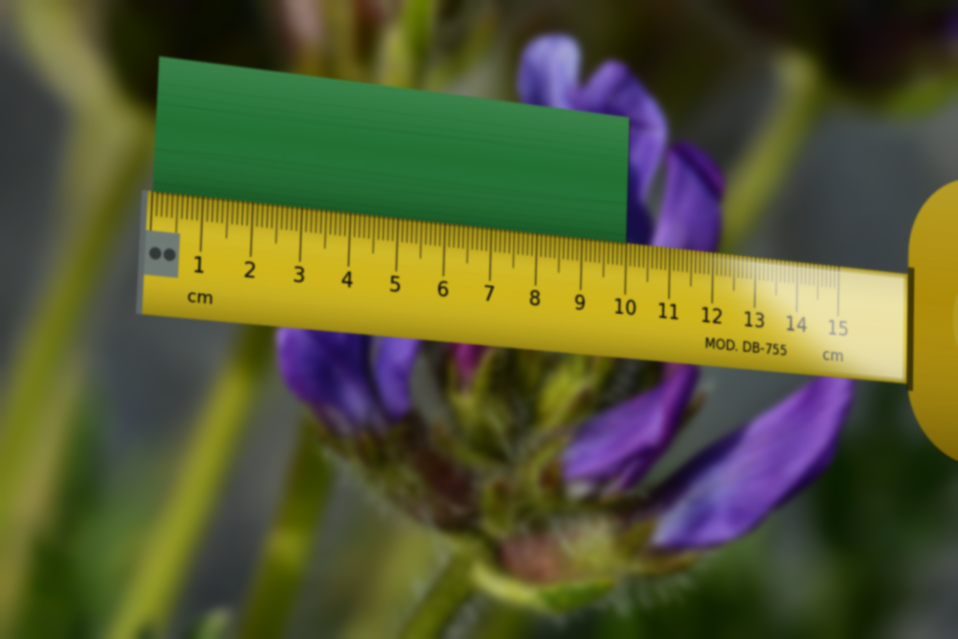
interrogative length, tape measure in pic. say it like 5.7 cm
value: 10 cm
